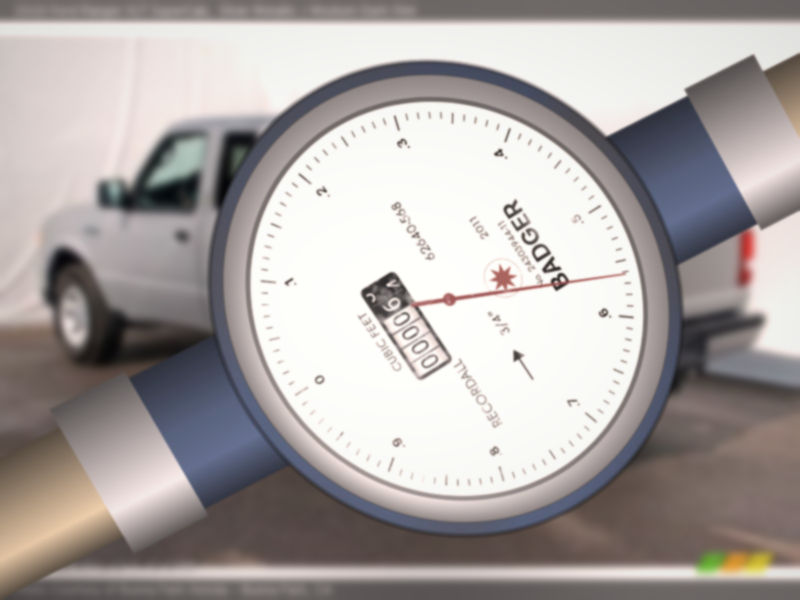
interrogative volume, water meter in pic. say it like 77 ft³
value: 63.56 ft³
